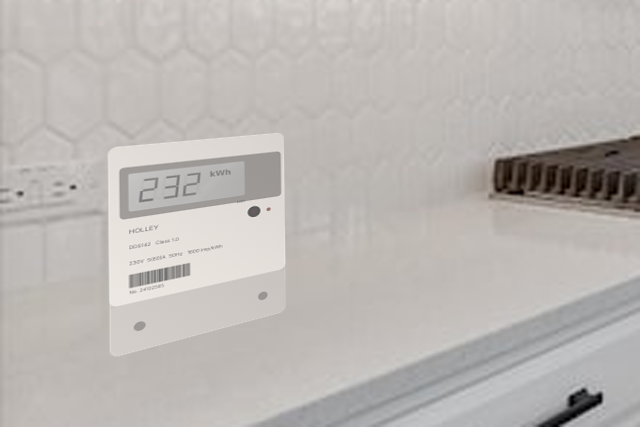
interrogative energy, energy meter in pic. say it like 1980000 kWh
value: 232 kWh
